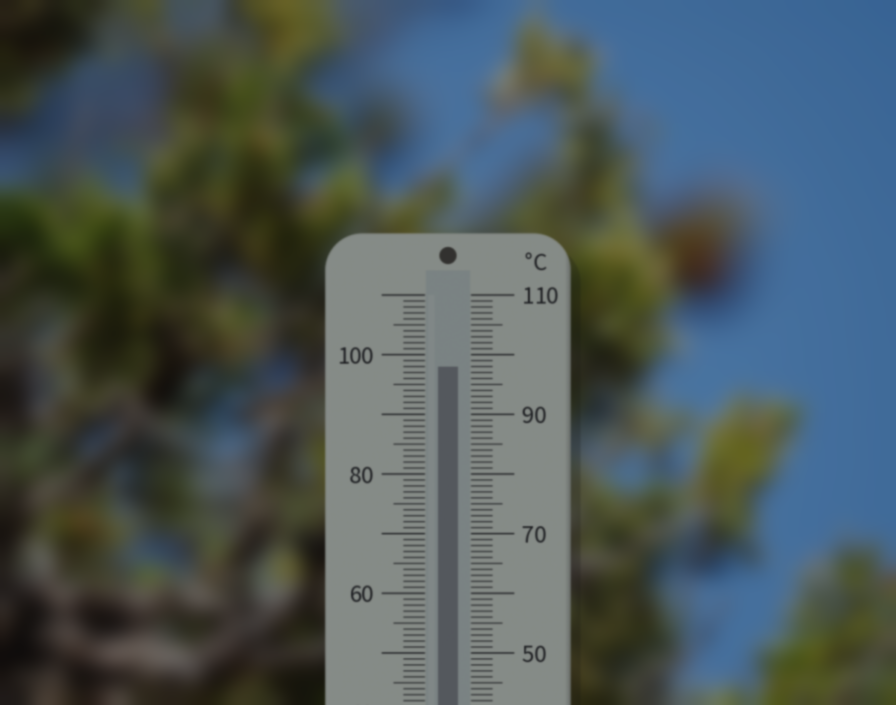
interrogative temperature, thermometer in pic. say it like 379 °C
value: 98 °C
